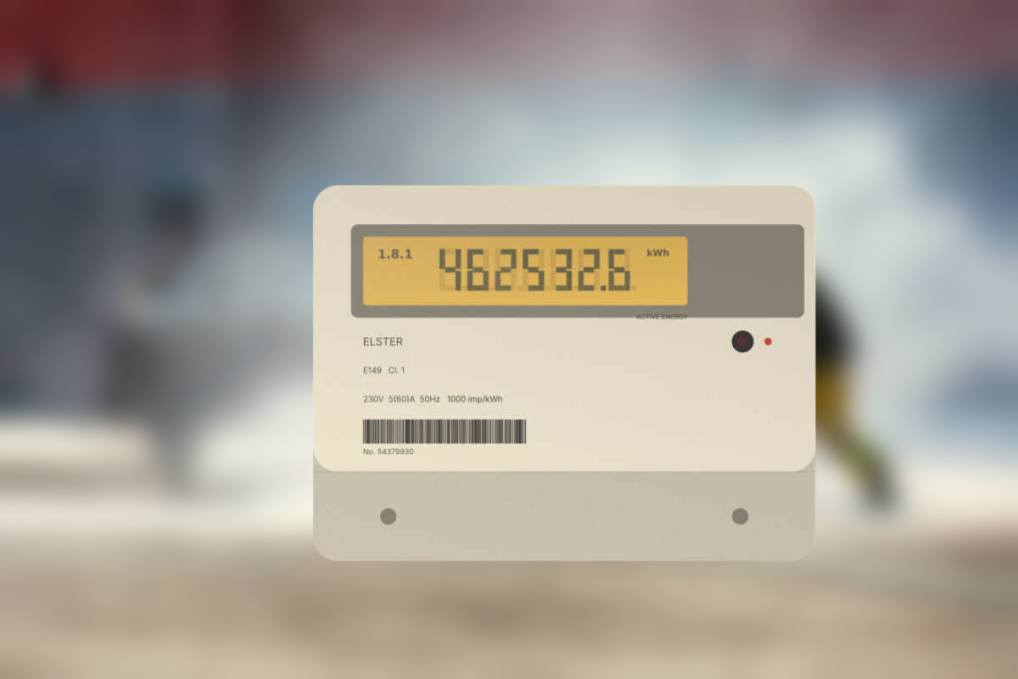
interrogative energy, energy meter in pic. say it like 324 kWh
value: 462532.6 kWh
